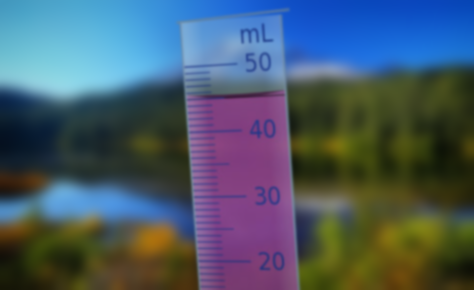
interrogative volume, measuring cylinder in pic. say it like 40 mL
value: 45 mL
